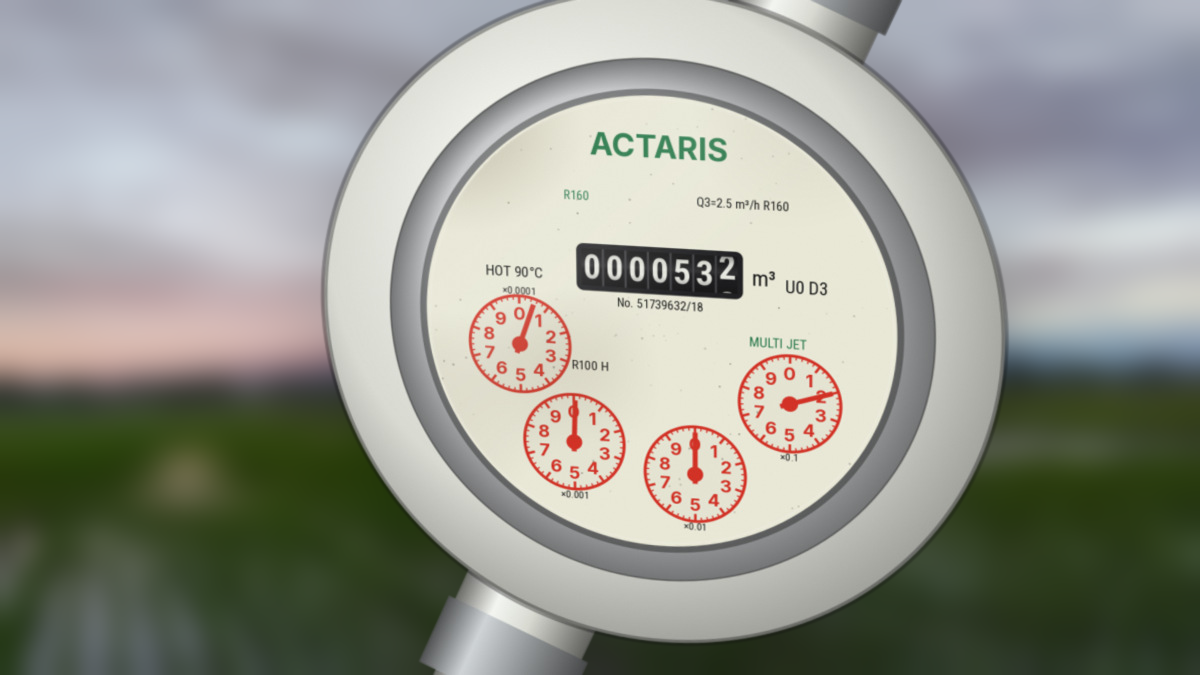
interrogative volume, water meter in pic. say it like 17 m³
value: 532.2000 m³
